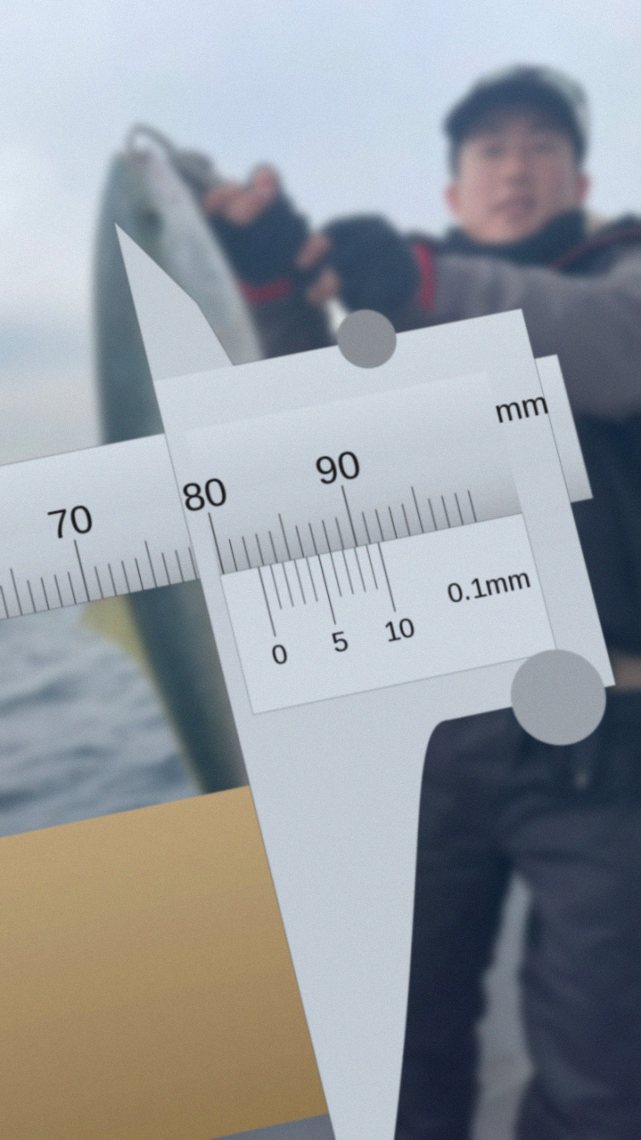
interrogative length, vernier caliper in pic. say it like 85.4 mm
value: 82.6 mm
